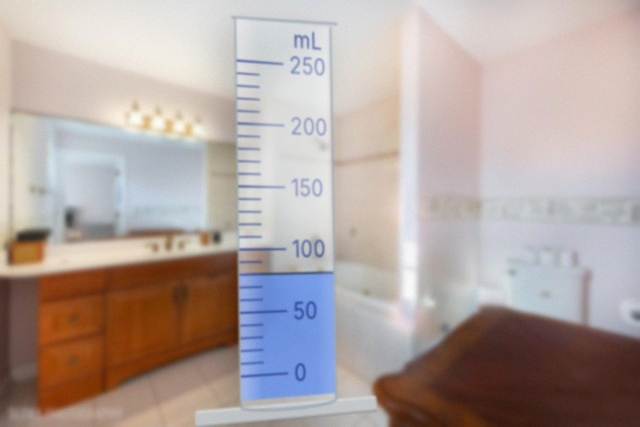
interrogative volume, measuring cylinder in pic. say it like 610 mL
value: 80 mL
